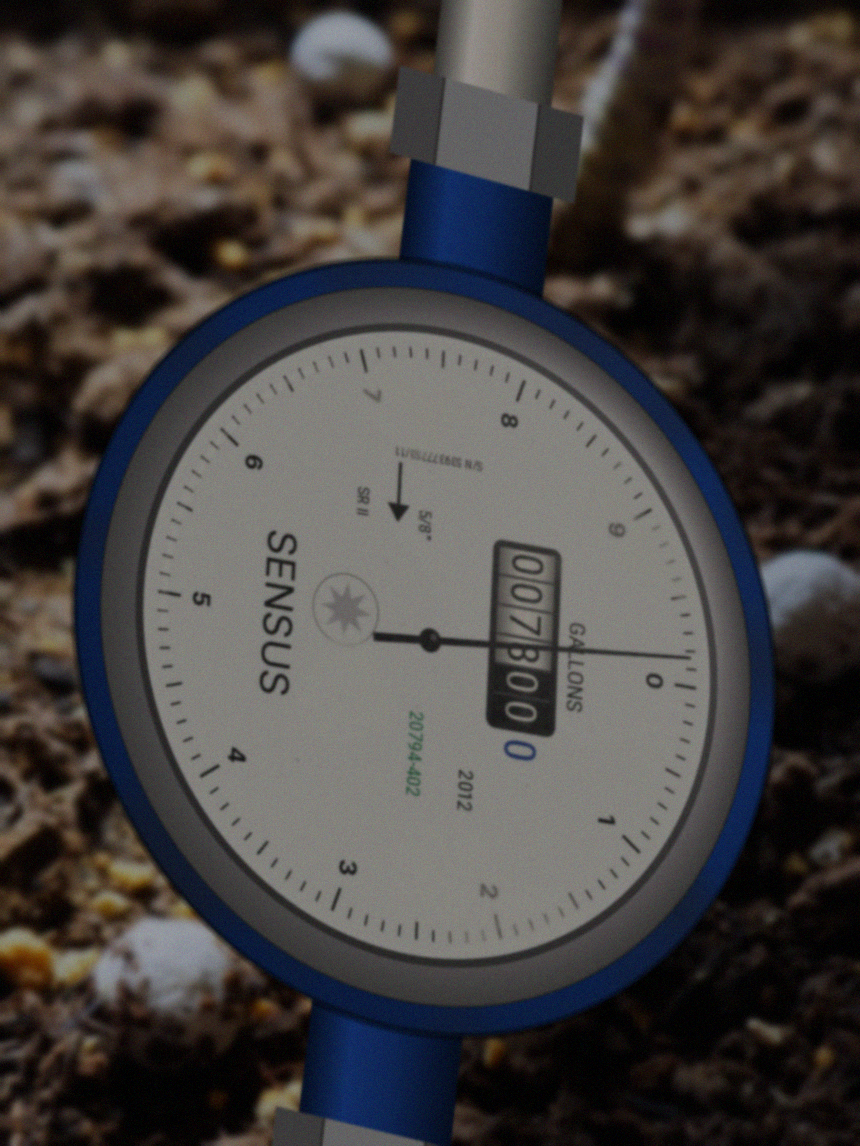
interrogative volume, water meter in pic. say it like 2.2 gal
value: 77999.8 gal
